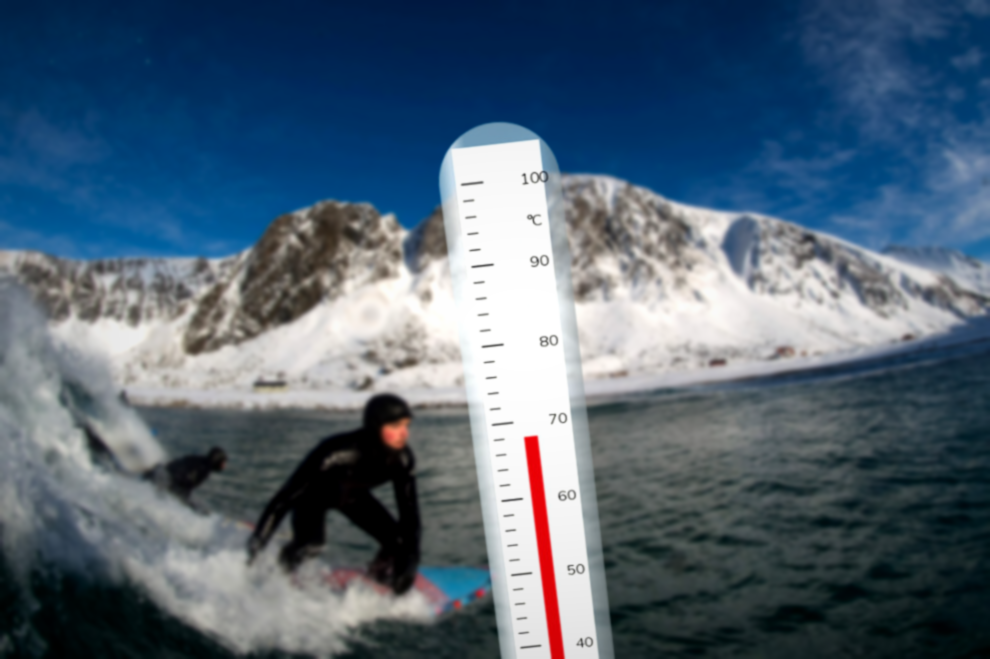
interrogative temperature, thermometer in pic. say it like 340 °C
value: 68 °C
